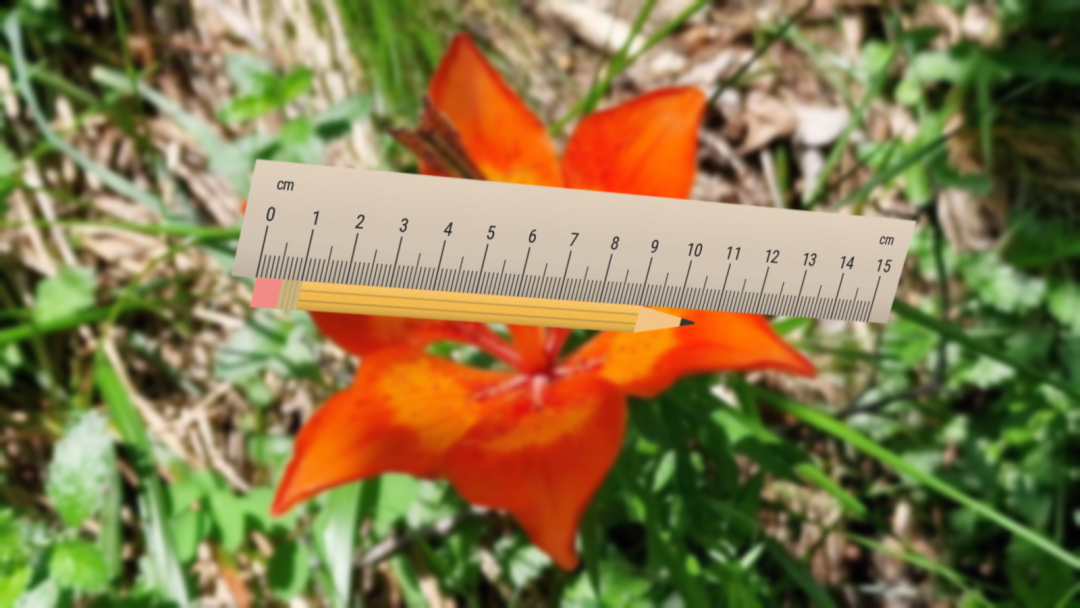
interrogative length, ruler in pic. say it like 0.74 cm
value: 10.5 cm
